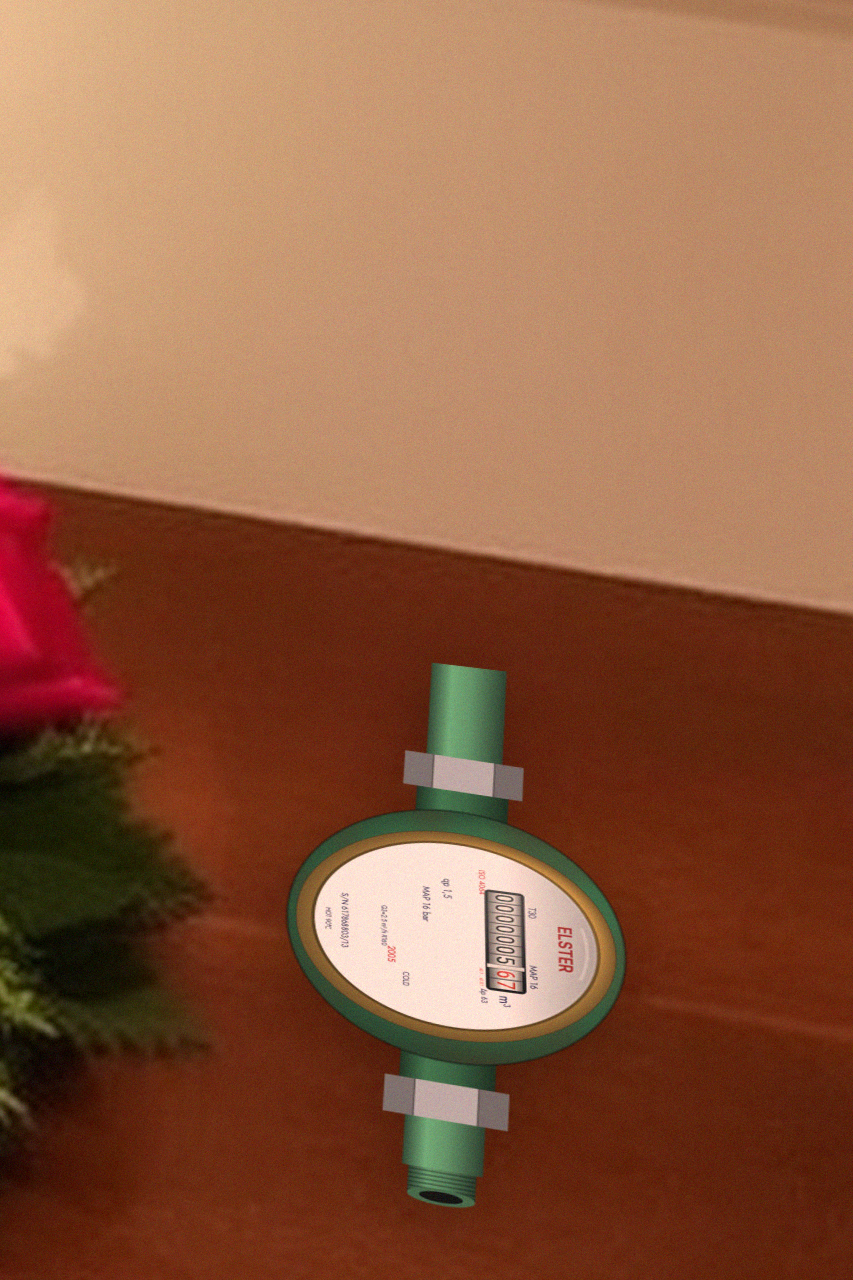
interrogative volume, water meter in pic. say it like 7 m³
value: 5.67 m³
